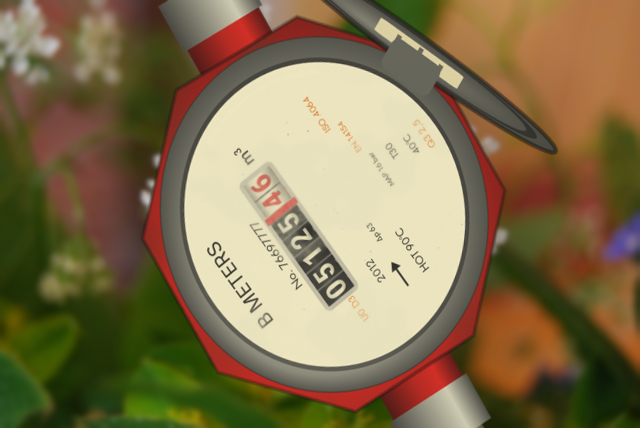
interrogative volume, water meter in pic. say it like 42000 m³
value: 5125.46 m³
